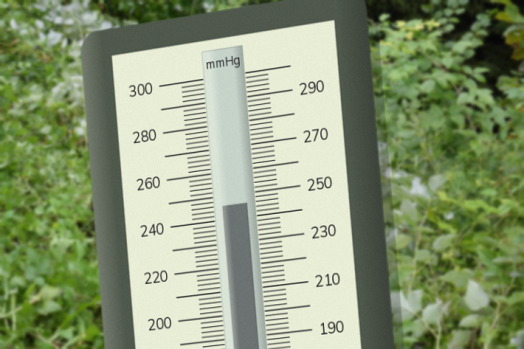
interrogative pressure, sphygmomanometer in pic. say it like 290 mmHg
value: 246 mmHg
